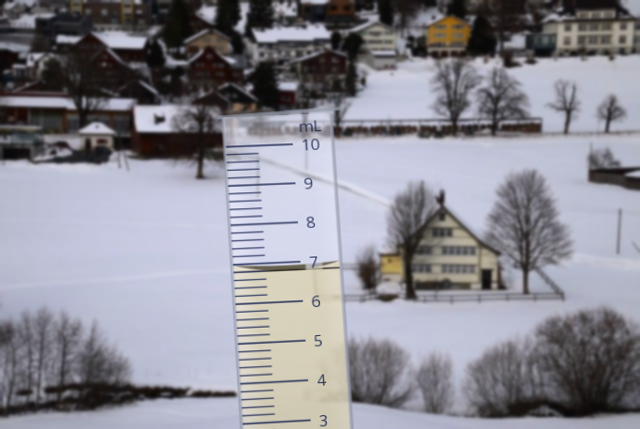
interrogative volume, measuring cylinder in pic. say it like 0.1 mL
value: 6.8 mL
